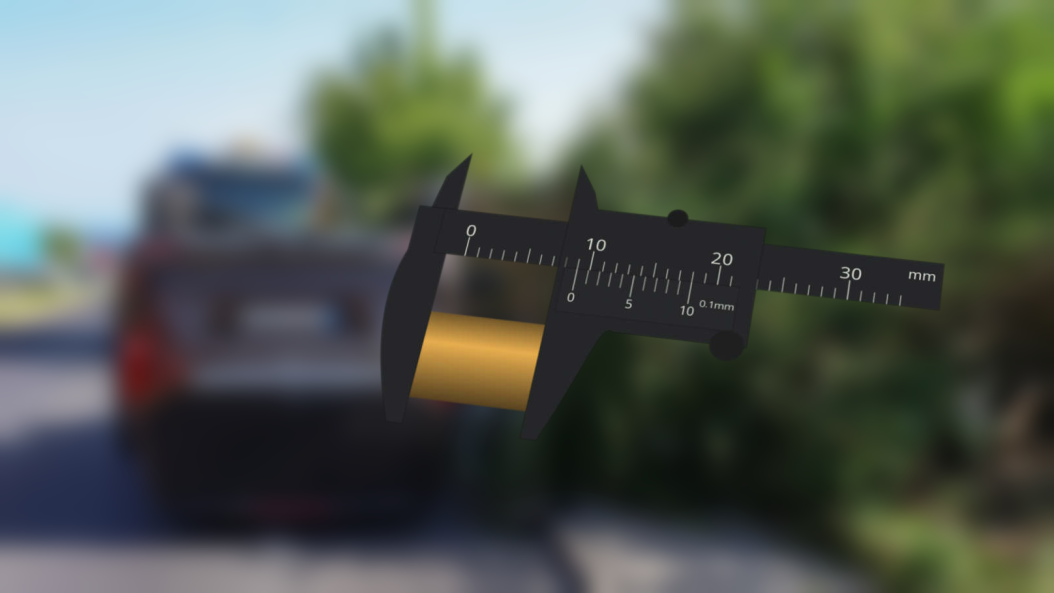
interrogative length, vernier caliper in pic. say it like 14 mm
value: 9.0 mm
